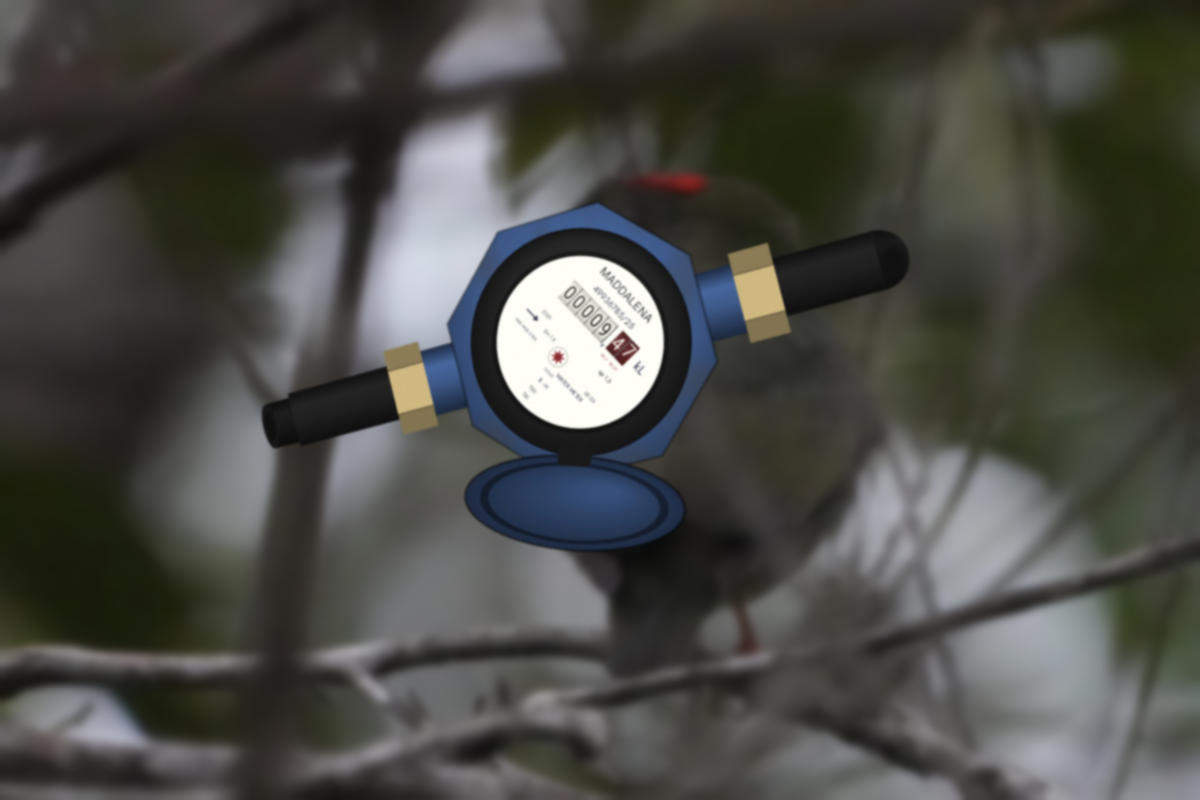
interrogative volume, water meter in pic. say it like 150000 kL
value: 9.47 kL
